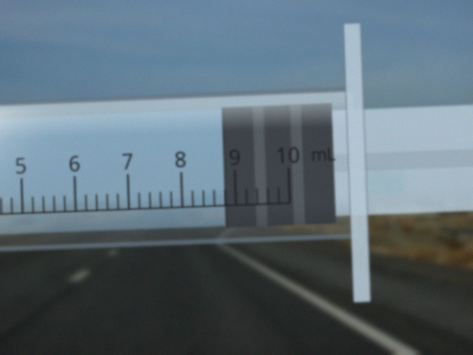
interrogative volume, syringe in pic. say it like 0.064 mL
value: 8.8 mL
